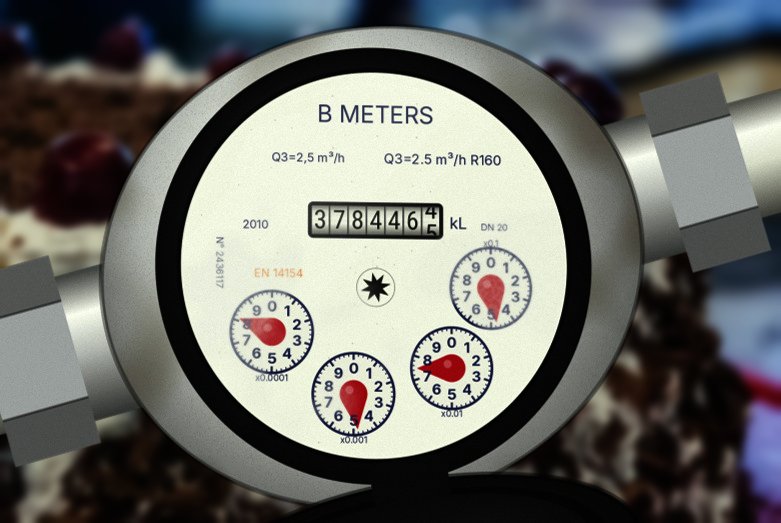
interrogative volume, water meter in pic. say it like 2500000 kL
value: 3784464.4748 kL
